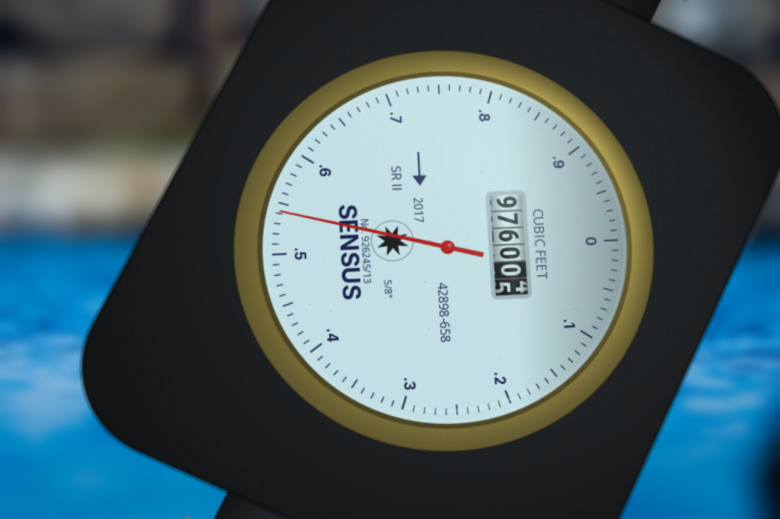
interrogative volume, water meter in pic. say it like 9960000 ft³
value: 976004.54 ft³
